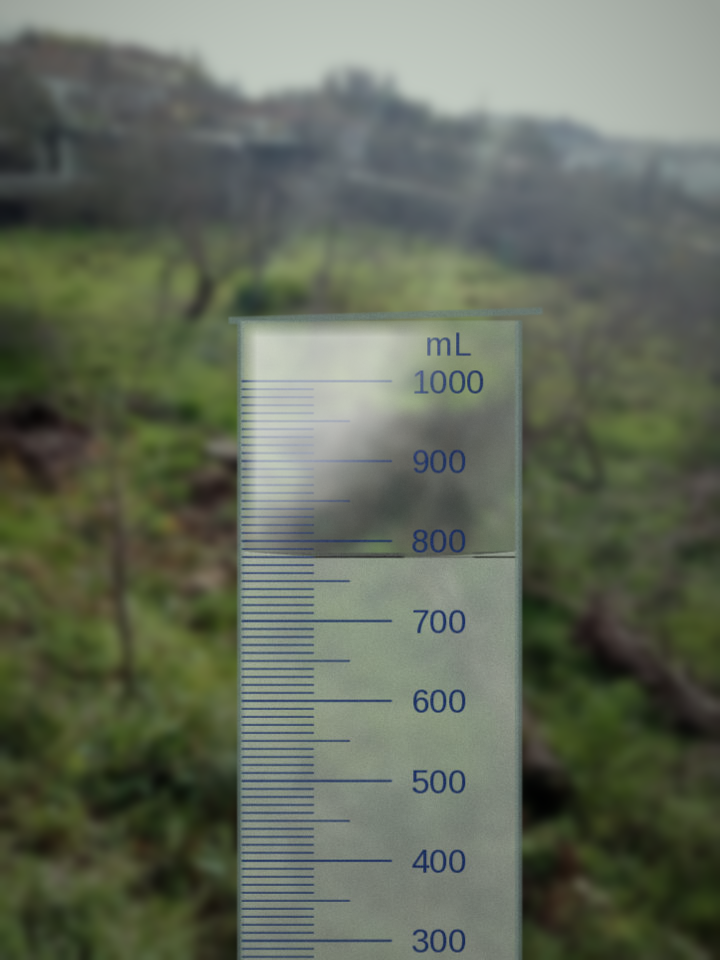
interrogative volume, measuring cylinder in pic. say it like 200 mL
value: 780 mL
